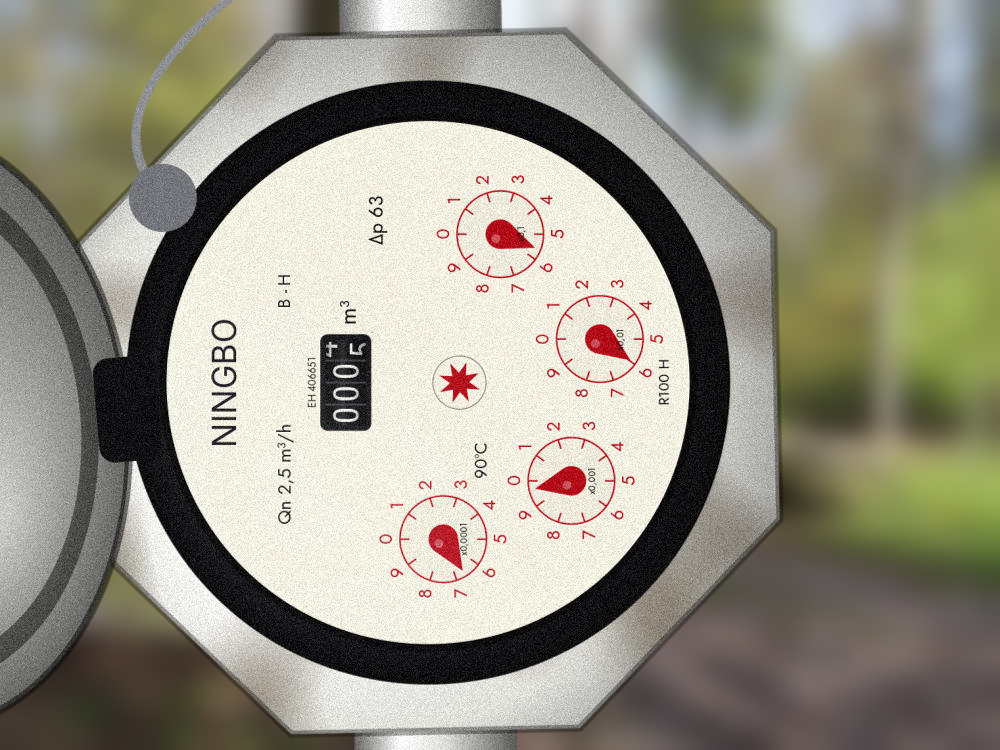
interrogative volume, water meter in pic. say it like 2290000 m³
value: 4.5596 m³
